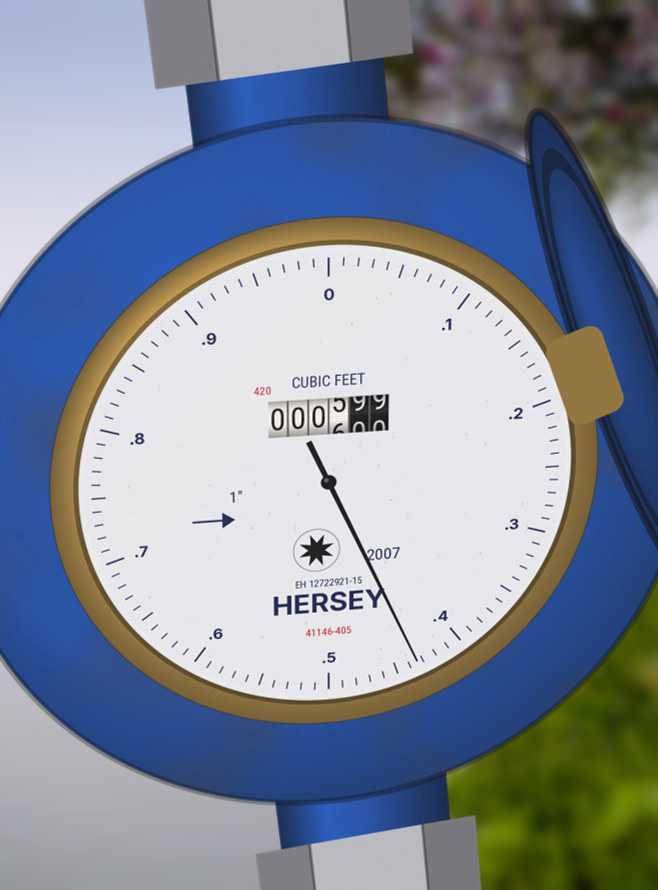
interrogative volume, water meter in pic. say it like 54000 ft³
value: 599.43 ft³
